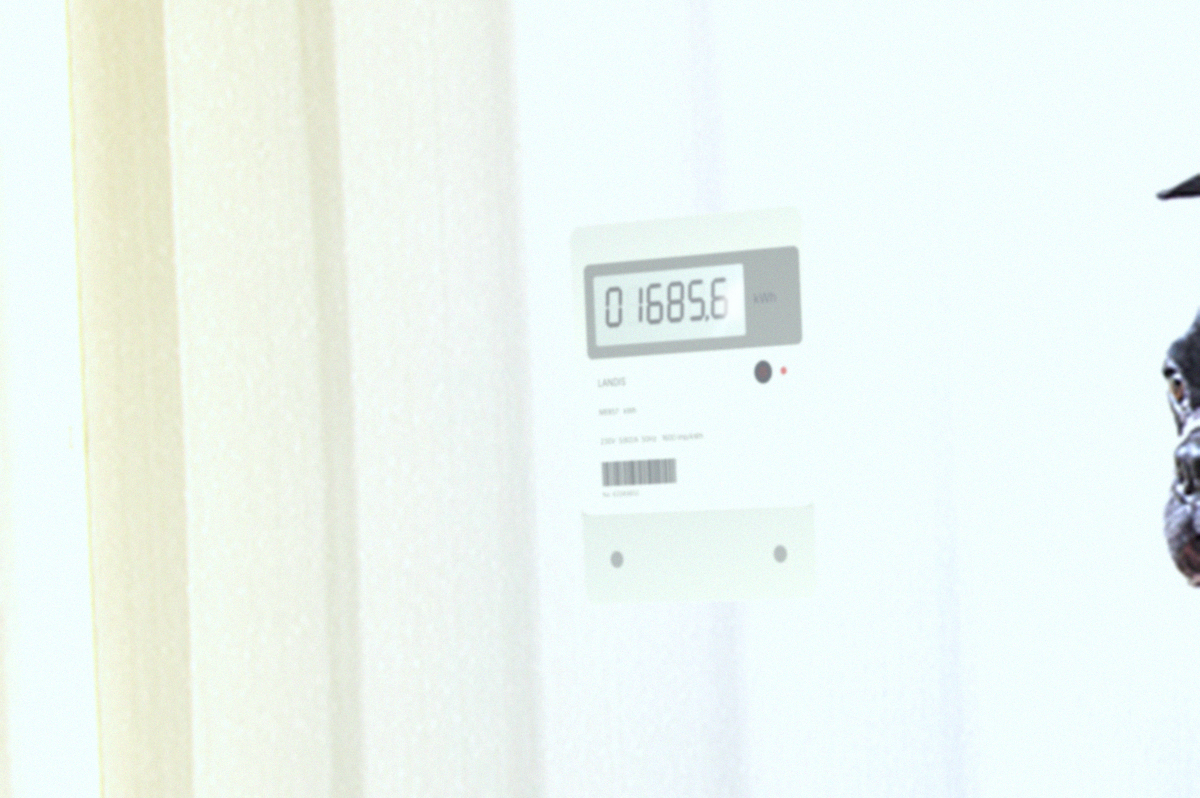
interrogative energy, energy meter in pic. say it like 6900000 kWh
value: 1685.6 kWh
